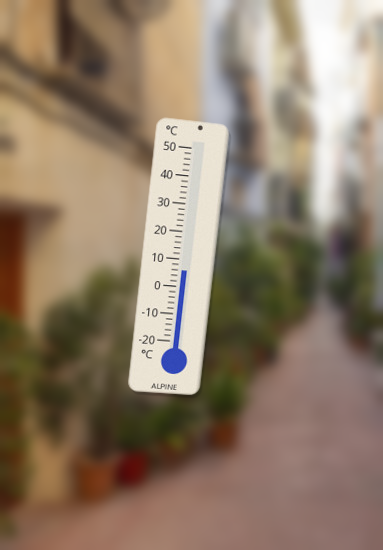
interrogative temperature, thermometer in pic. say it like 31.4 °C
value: 6 °C
